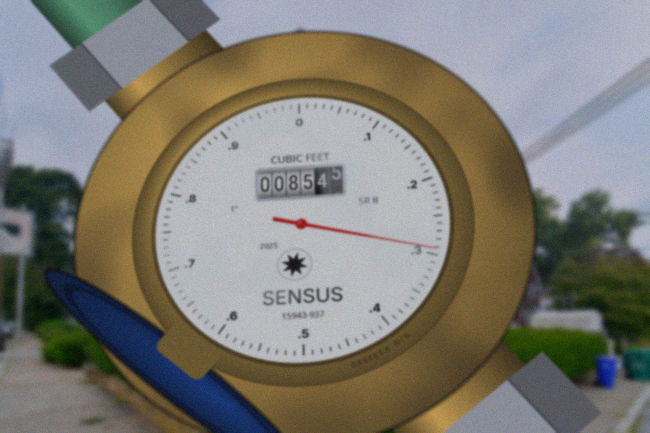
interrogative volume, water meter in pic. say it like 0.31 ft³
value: 8545.29 ft³
